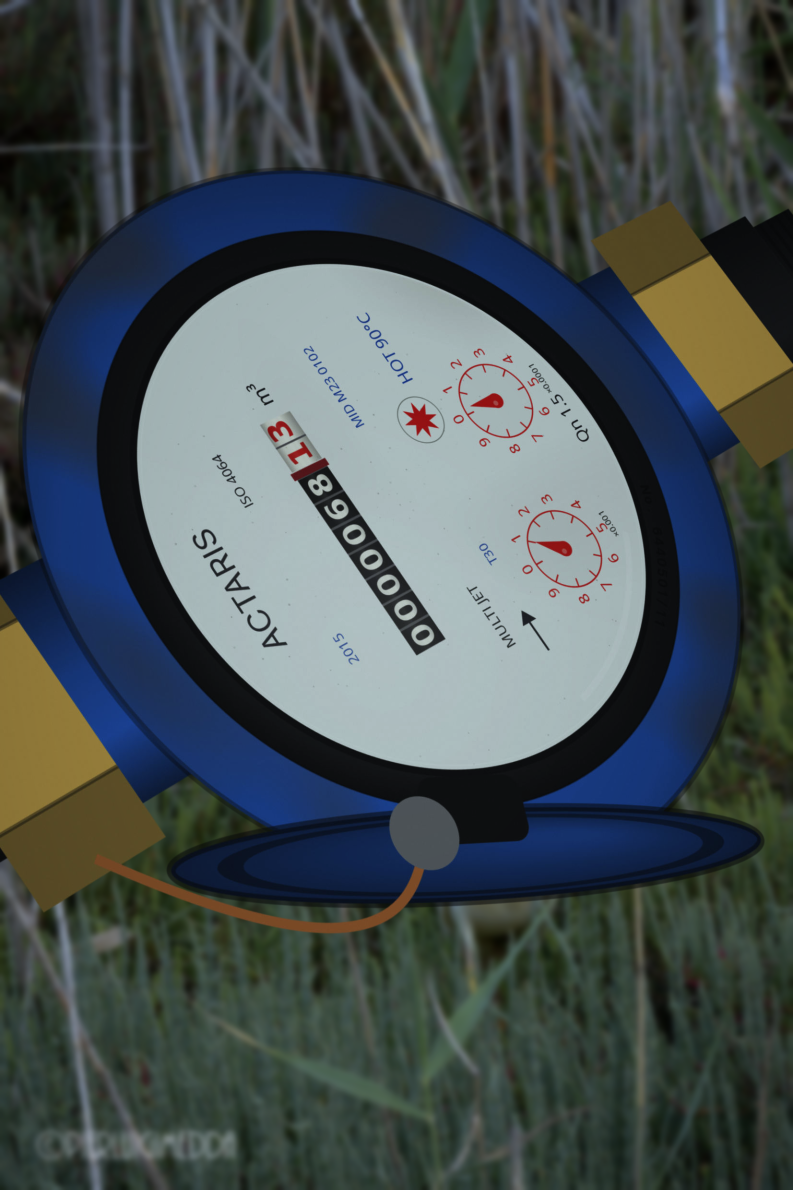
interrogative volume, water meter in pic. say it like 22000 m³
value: 68.1310 m³
